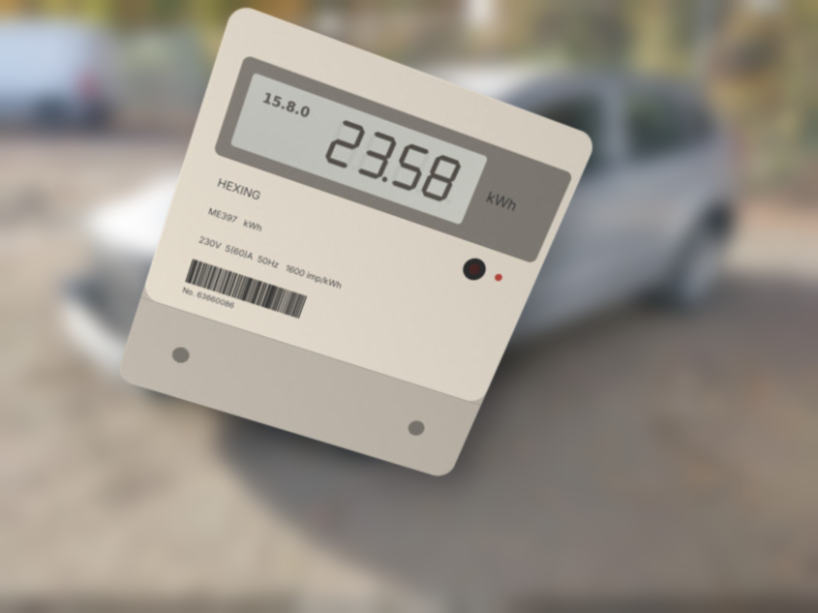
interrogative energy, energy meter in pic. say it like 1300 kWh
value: 23.58 kWh
